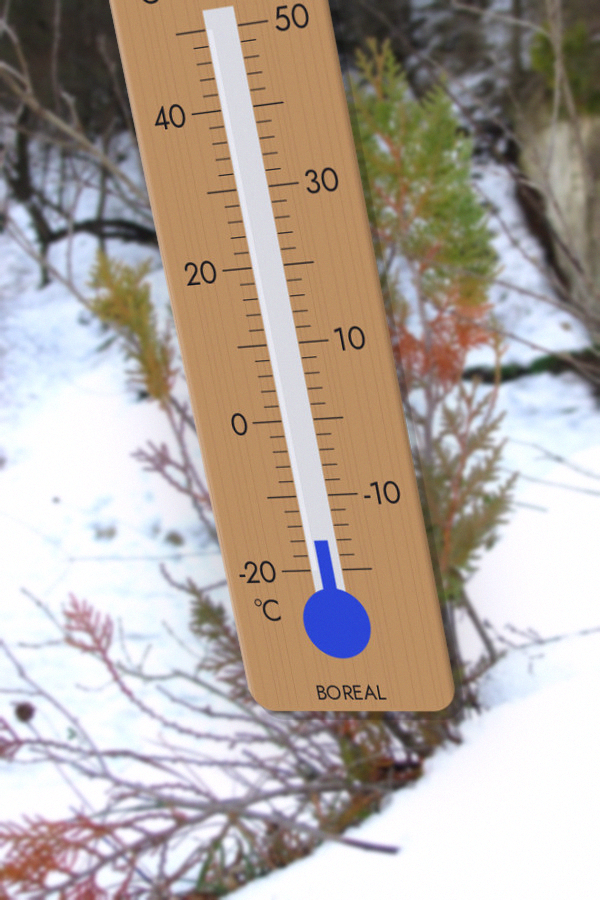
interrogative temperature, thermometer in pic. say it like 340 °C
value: -16 °C
